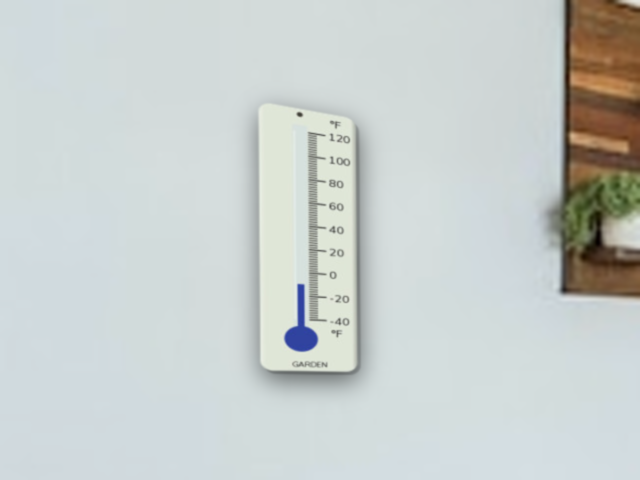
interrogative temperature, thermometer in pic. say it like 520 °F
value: -10 °F
